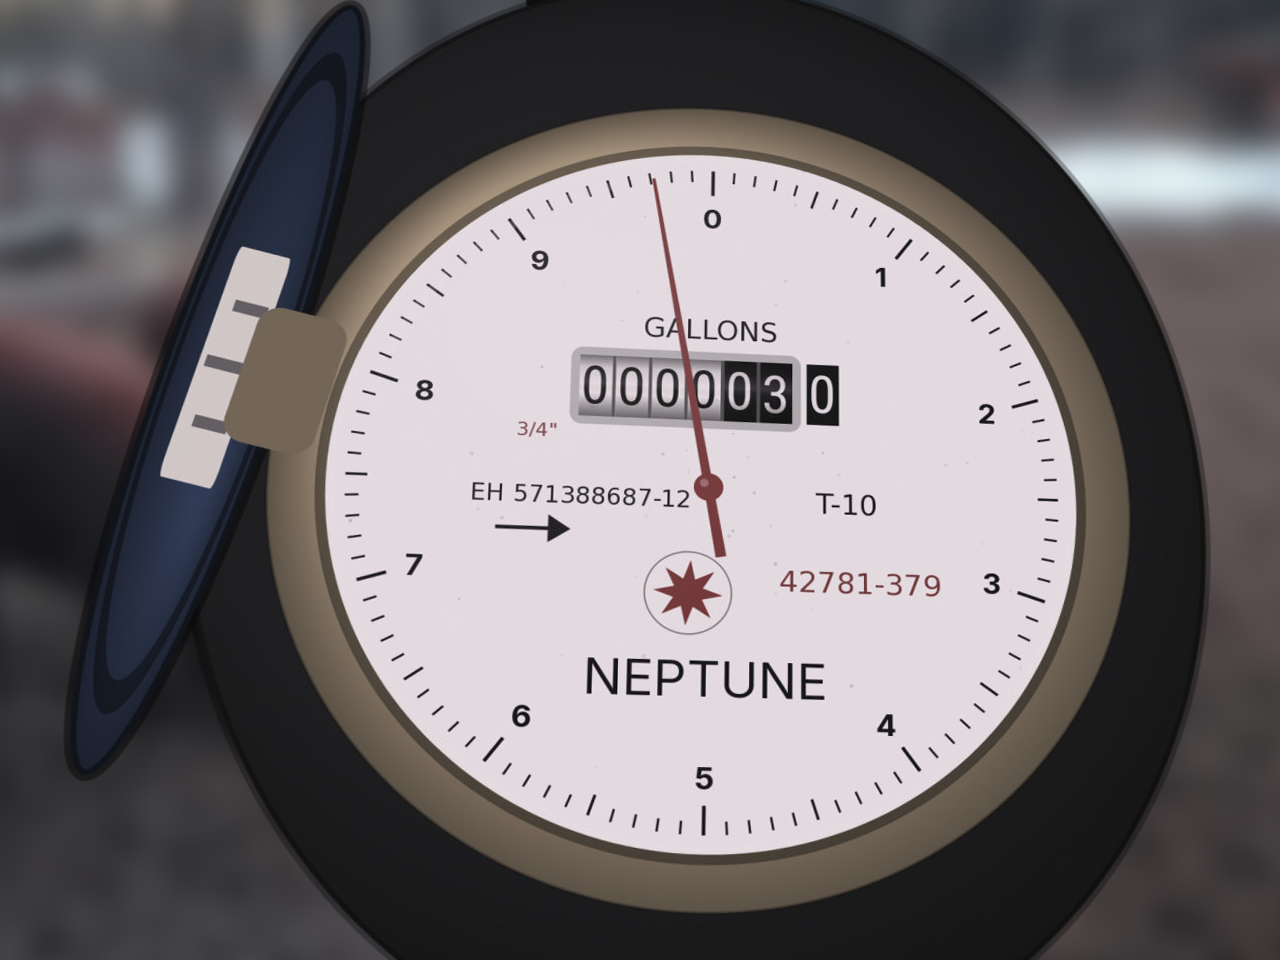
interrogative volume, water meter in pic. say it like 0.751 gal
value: 29.7 gal
